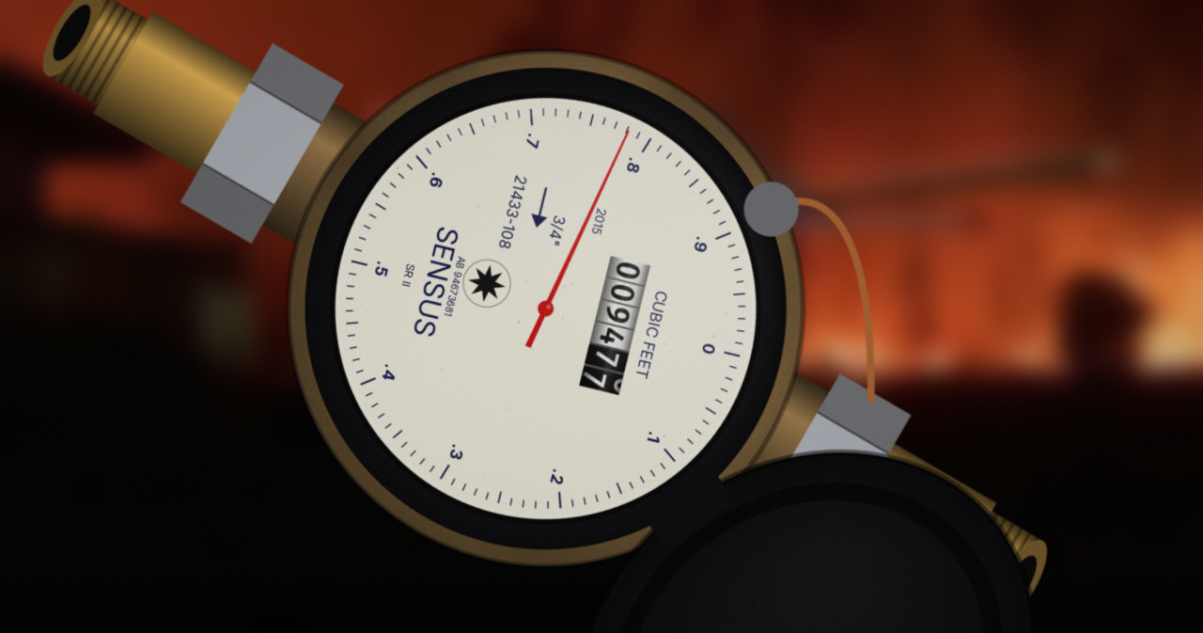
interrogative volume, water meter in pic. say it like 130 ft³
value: 9476.78 ft³
